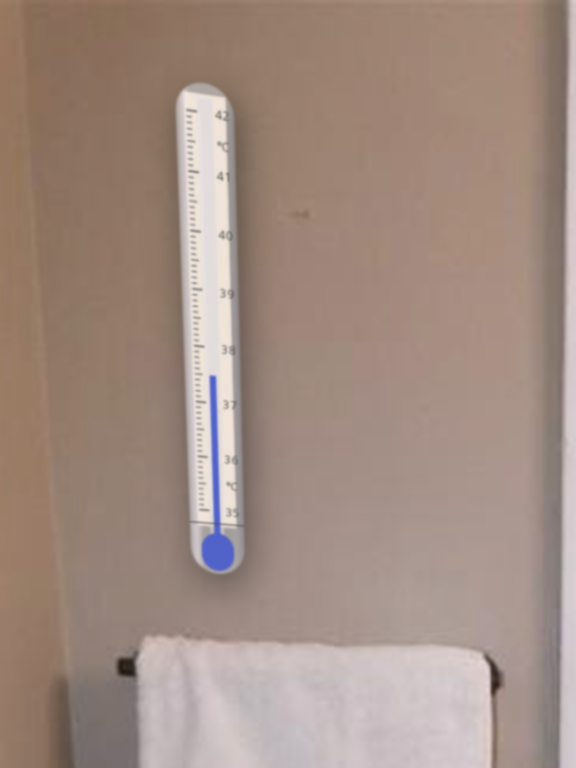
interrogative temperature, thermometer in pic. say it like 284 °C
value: 37.5 °C
